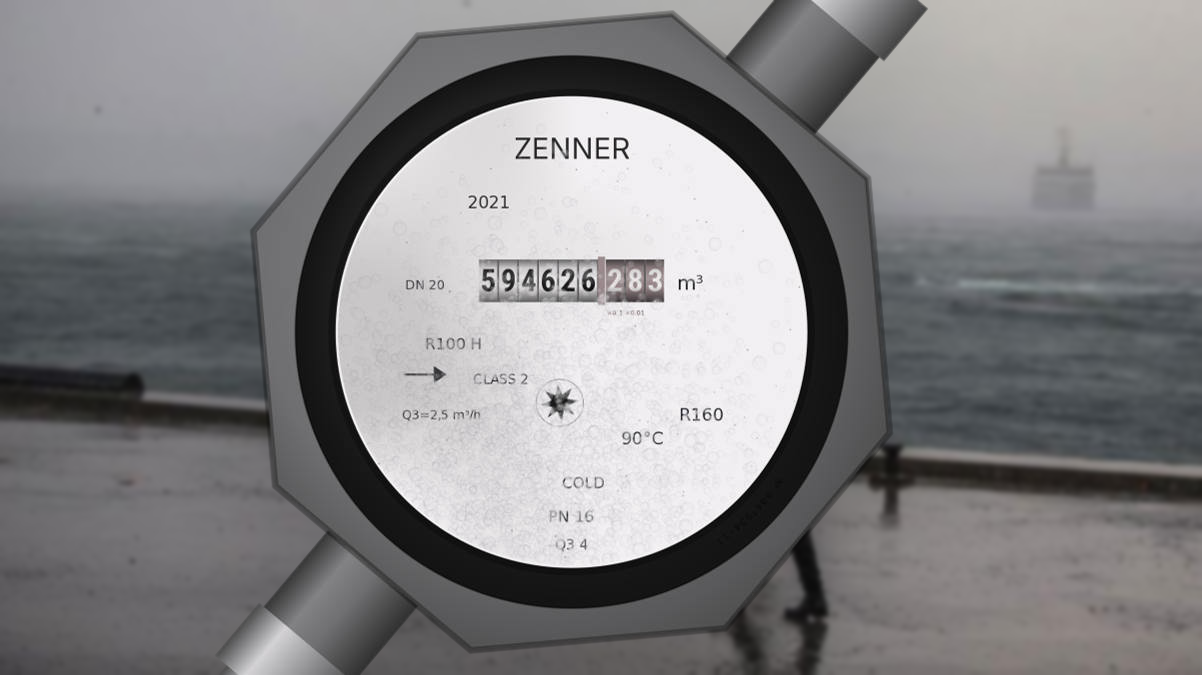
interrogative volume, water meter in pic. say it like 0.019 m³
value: 594626.283 m³
